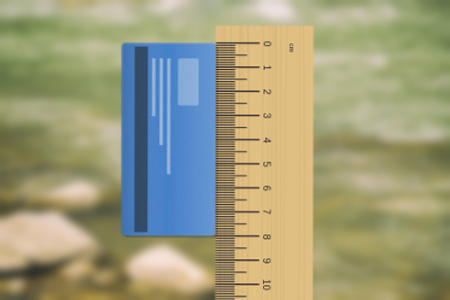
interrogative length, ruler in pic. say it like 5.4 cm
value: 8 cm
